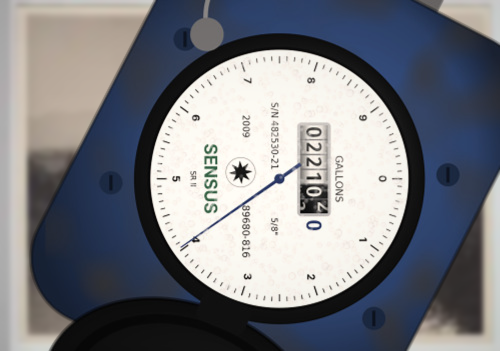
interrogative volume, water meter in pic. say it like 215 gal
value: 221024.0 gal
